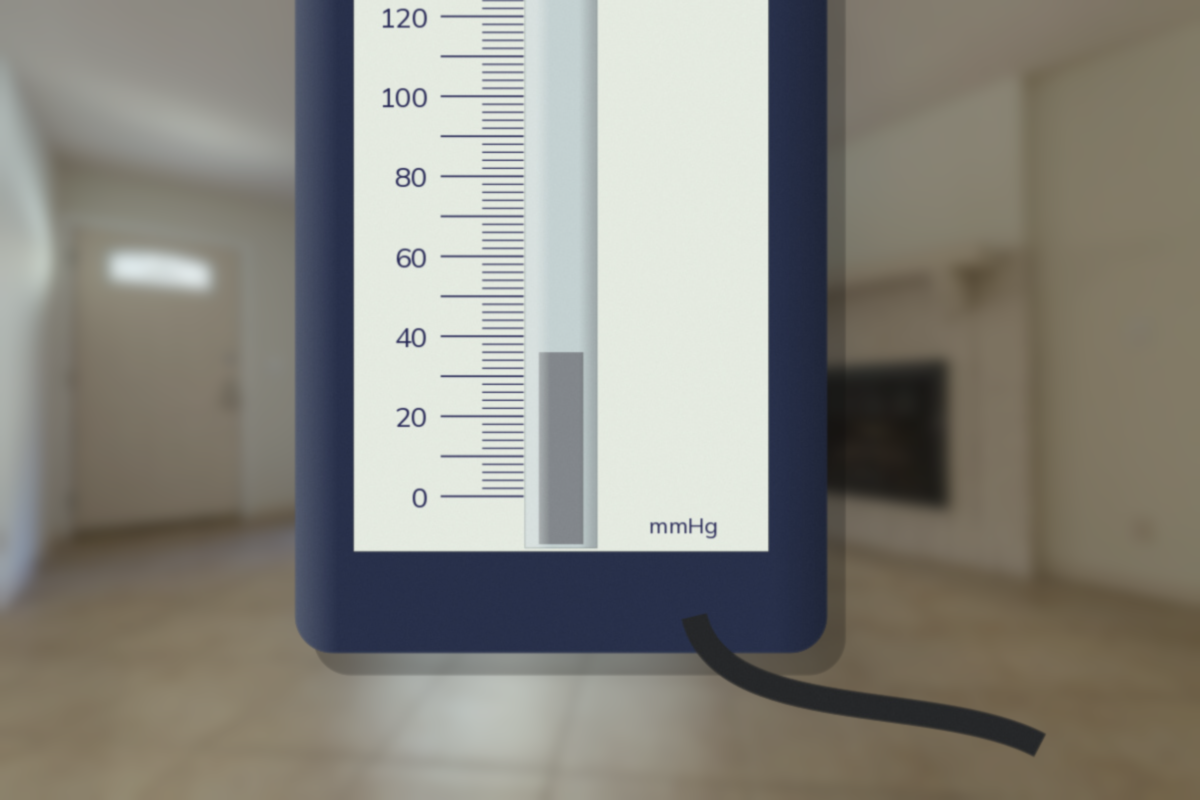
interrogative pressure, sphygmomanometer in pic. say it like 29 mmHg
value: 36 mmHg
